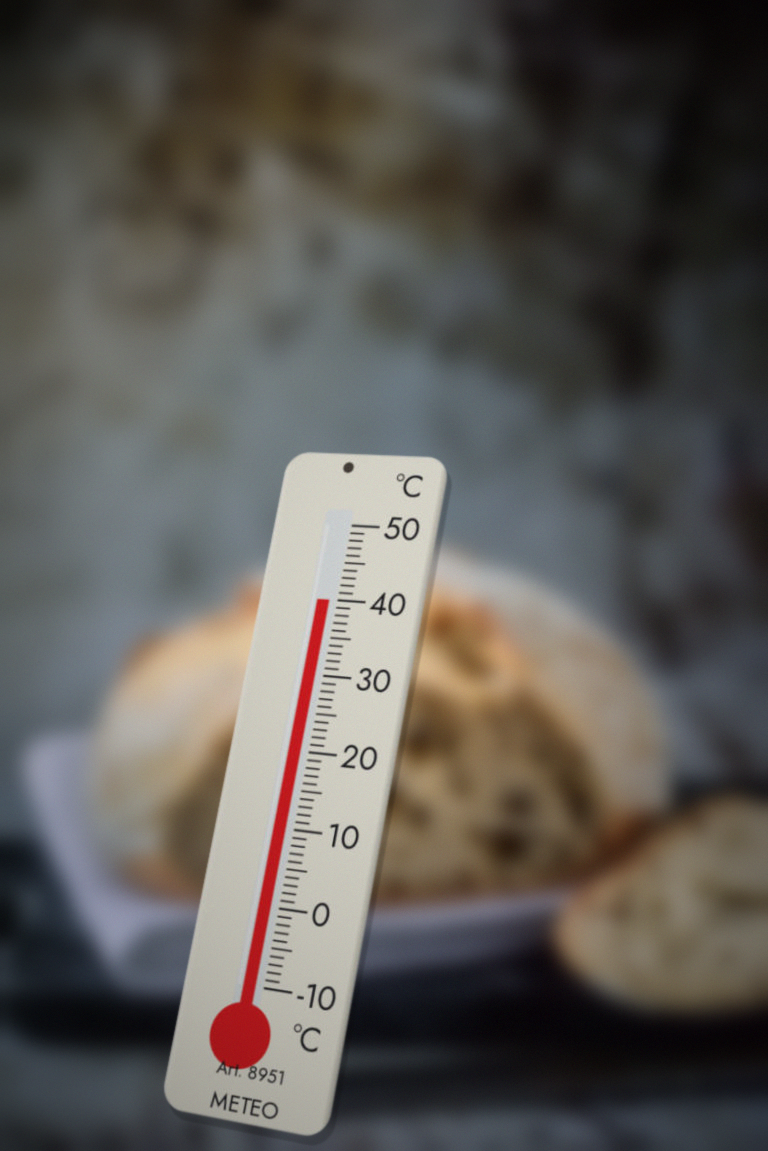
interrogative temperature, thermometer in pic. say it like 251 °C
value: 40 °C
